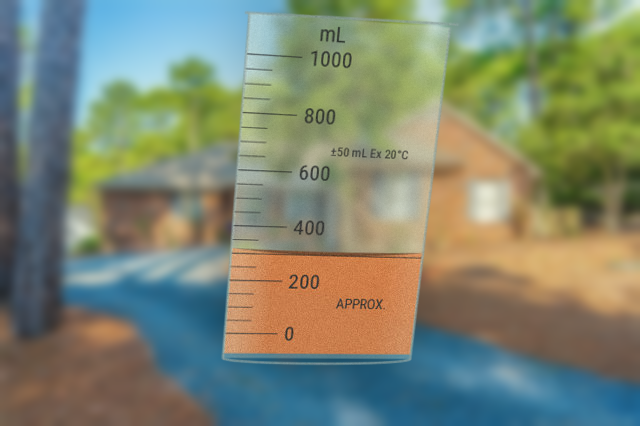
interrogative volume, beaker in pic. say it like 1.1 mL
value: 300 mL
